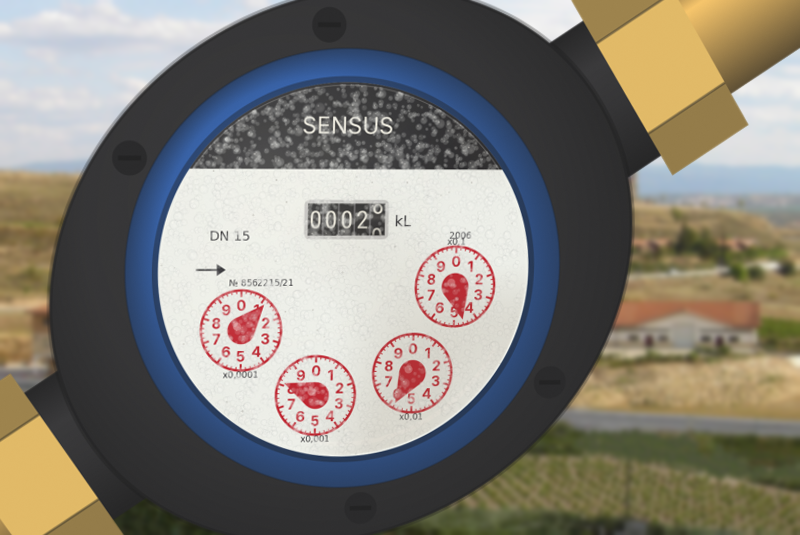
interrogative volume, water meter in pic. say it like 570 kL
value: 28.4581 kL
